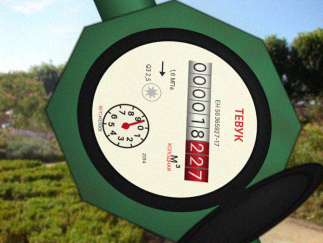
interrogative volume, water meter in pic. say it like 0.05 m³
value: 18.2269 m³
